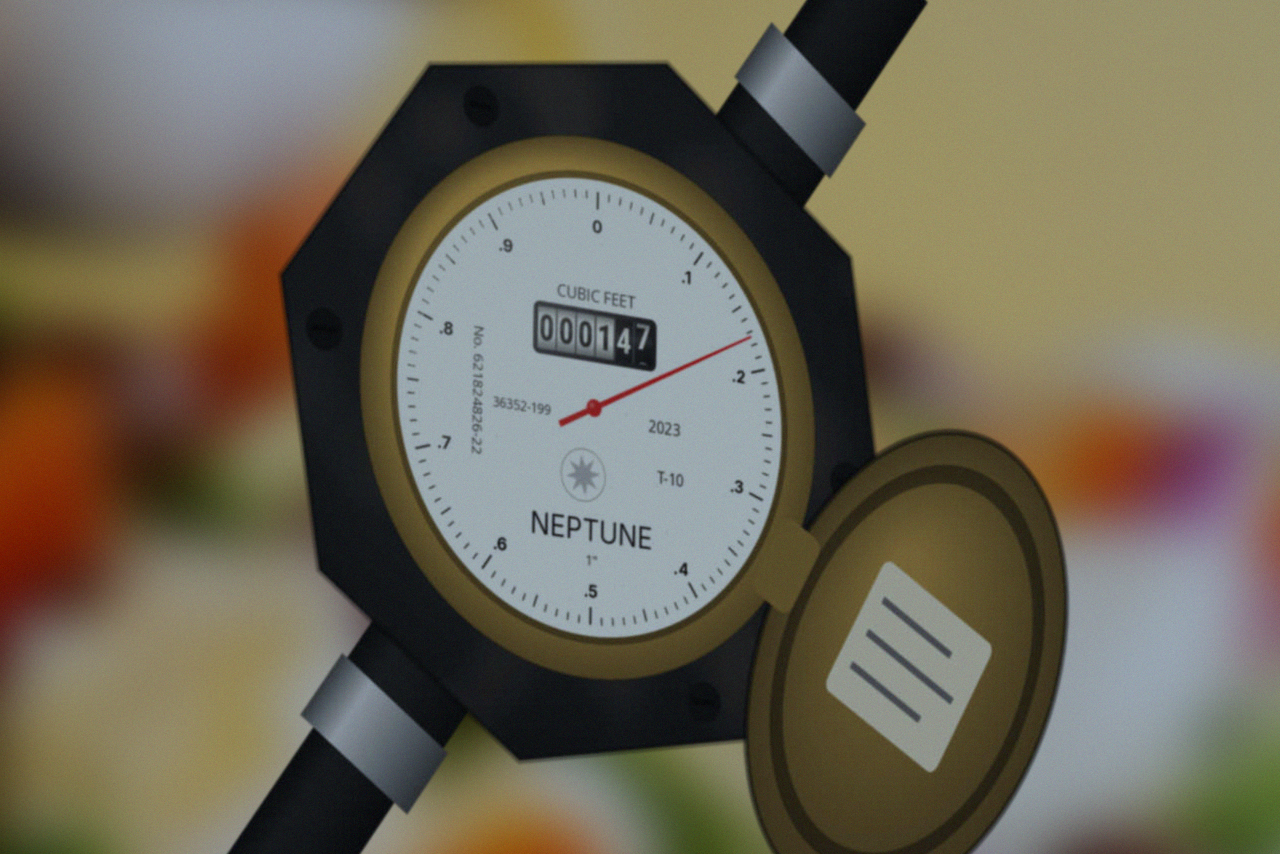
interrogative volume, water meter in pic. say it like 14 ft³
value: 147.17 ft³
